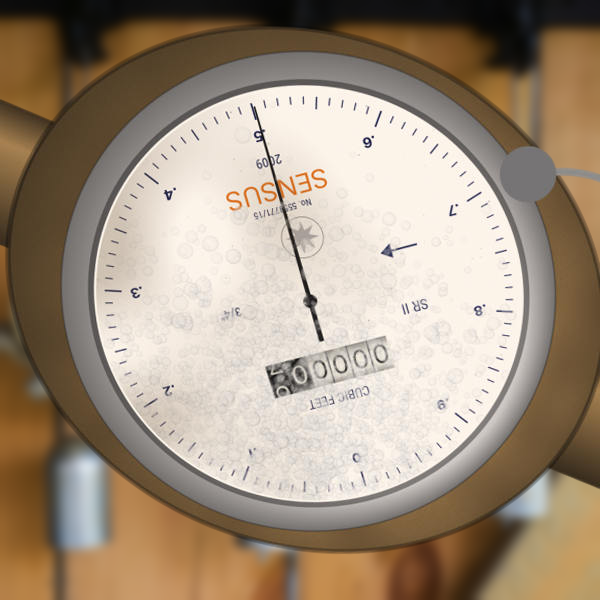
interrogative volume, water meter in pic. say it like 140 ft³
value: 6.50 ft³
